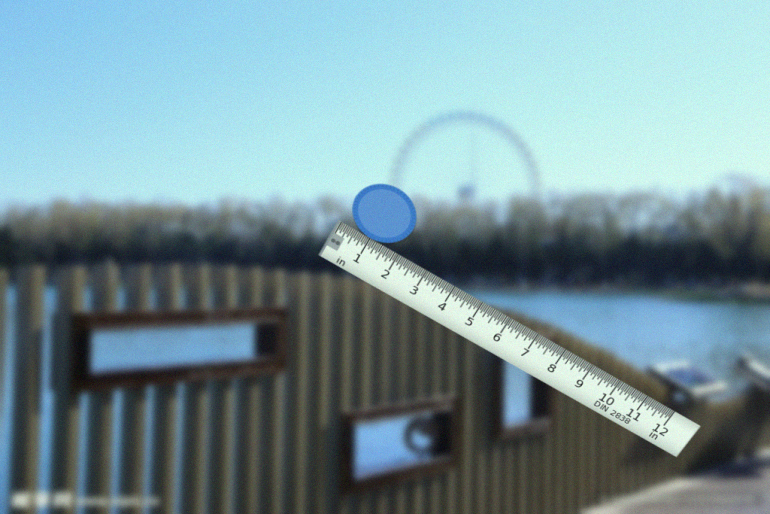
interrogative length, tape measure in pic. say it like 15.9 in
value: 2 in
